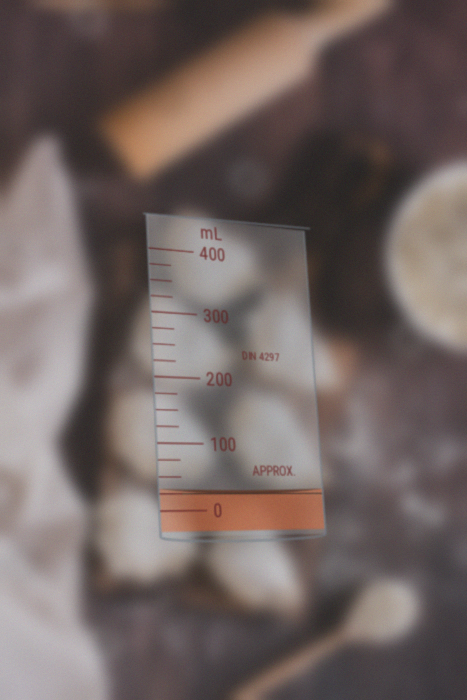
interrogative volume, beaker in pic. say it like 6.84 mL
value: 25 mL
